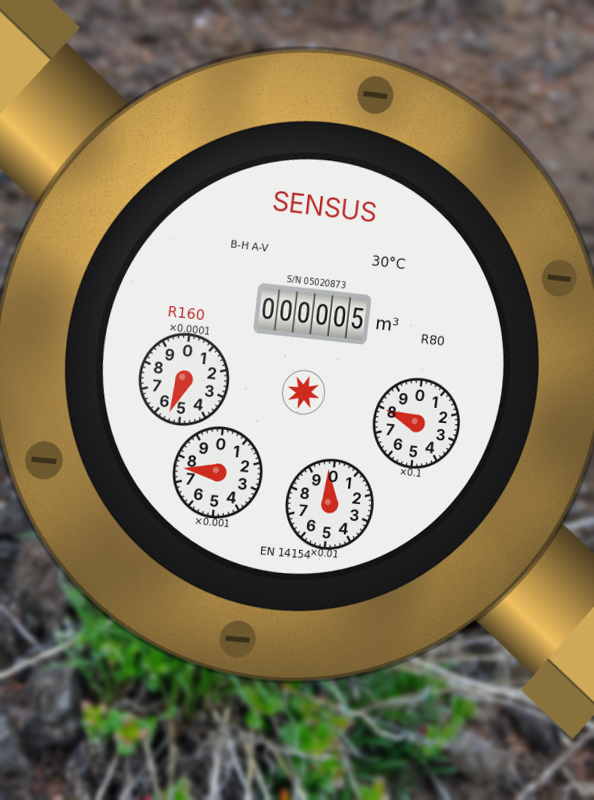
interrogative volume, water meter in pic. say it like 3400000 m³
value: 5.7975 m³
